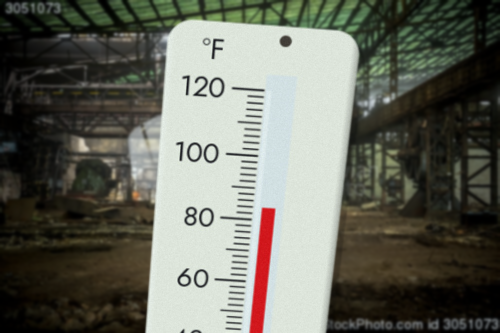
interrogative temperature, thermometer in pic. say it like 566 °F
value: 84 °F
